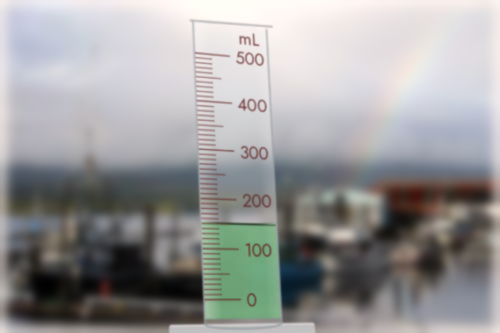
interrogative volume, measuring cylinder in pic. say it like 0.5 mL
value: 150 mL
